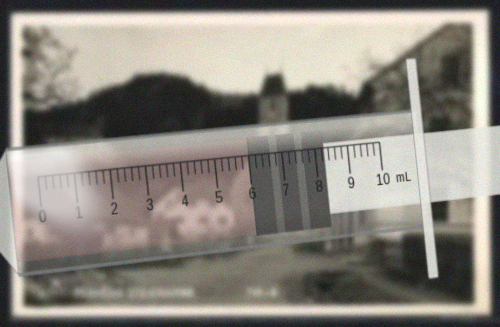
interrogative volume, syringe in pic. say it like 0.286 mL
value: 6 mL
